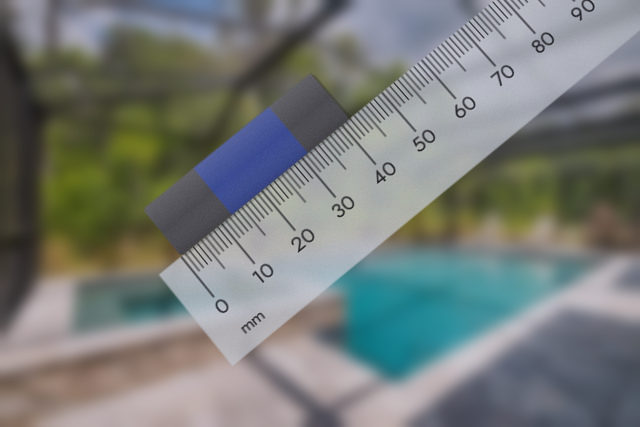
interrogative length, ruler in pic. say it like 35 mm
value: 42 mm
